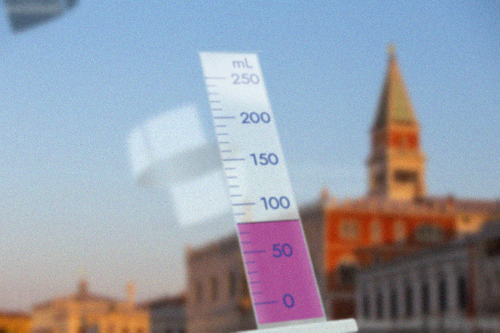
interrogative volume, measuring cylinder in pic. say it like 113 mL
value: 80 mL
